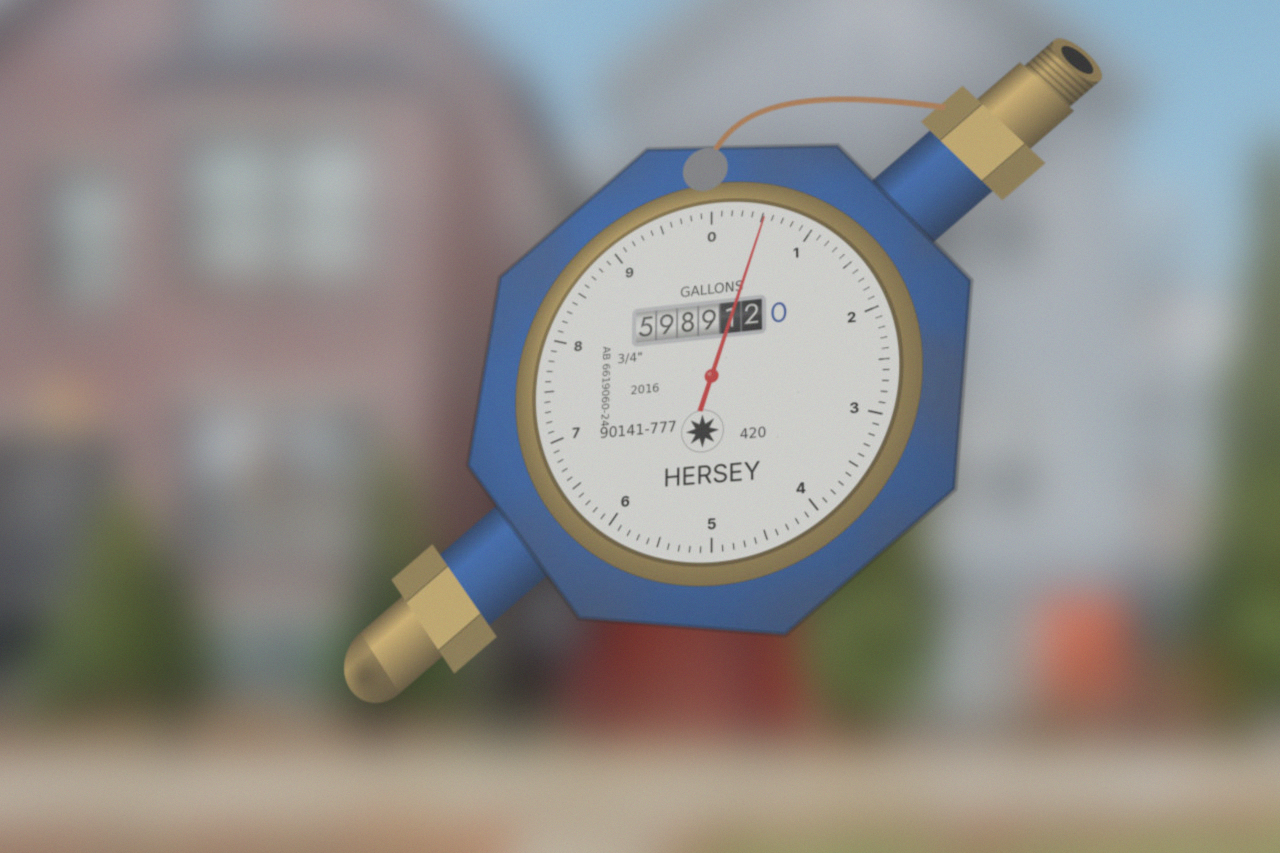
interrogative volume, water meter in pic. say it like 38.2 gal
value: 5989120.5 gal
